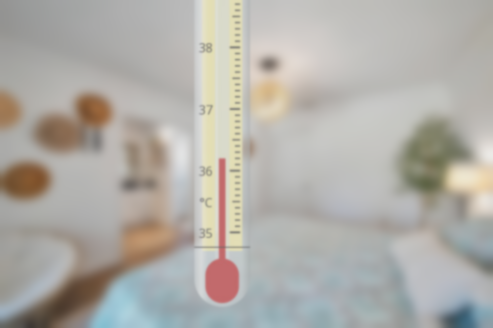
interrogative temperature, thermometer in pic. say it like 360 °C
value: 36.2 °C
